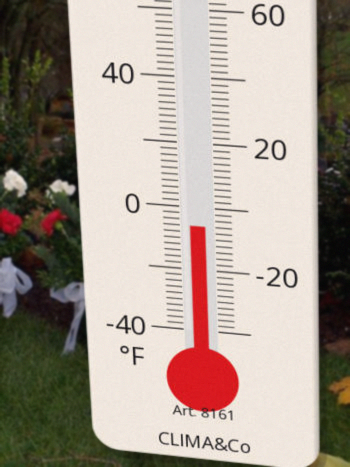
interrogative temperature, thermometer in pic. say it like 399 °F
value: -6 °F
